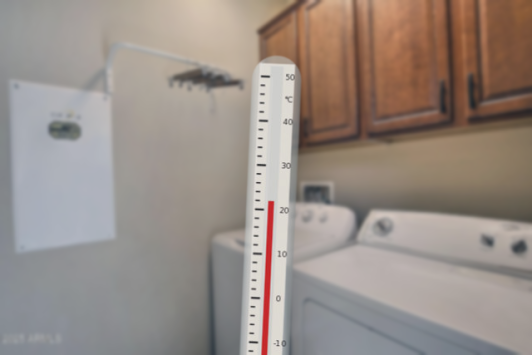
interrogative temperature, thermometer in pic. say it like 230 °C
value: 22 °C
